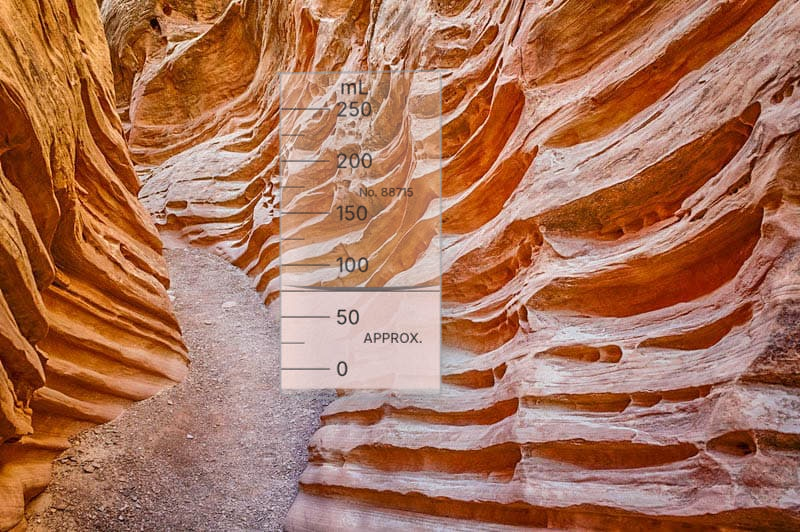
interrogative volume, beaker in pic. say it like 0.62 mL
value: 75 mL
